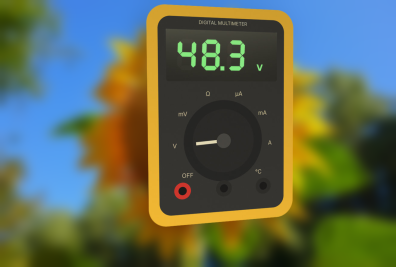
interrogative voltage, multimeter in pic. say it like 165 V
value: 48.3 V
